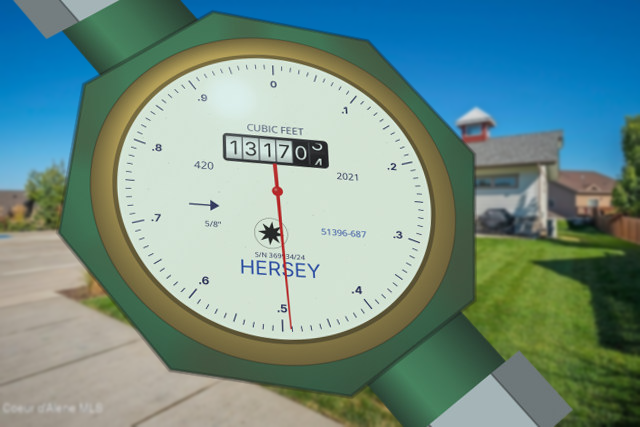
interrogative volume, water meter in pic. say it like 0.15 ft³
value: 131703.49 ft³
